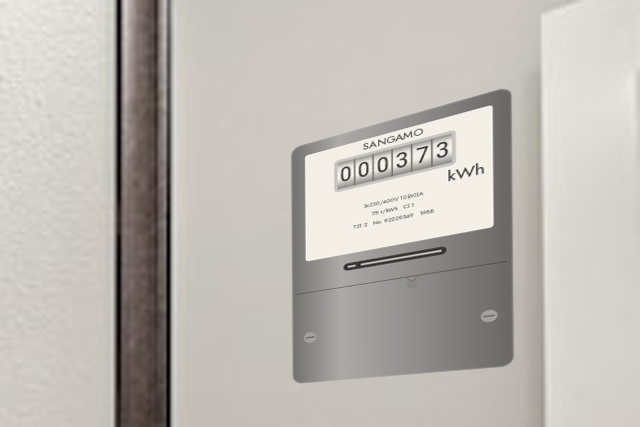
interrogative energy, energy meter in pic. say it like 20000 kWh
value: 373 kWh
